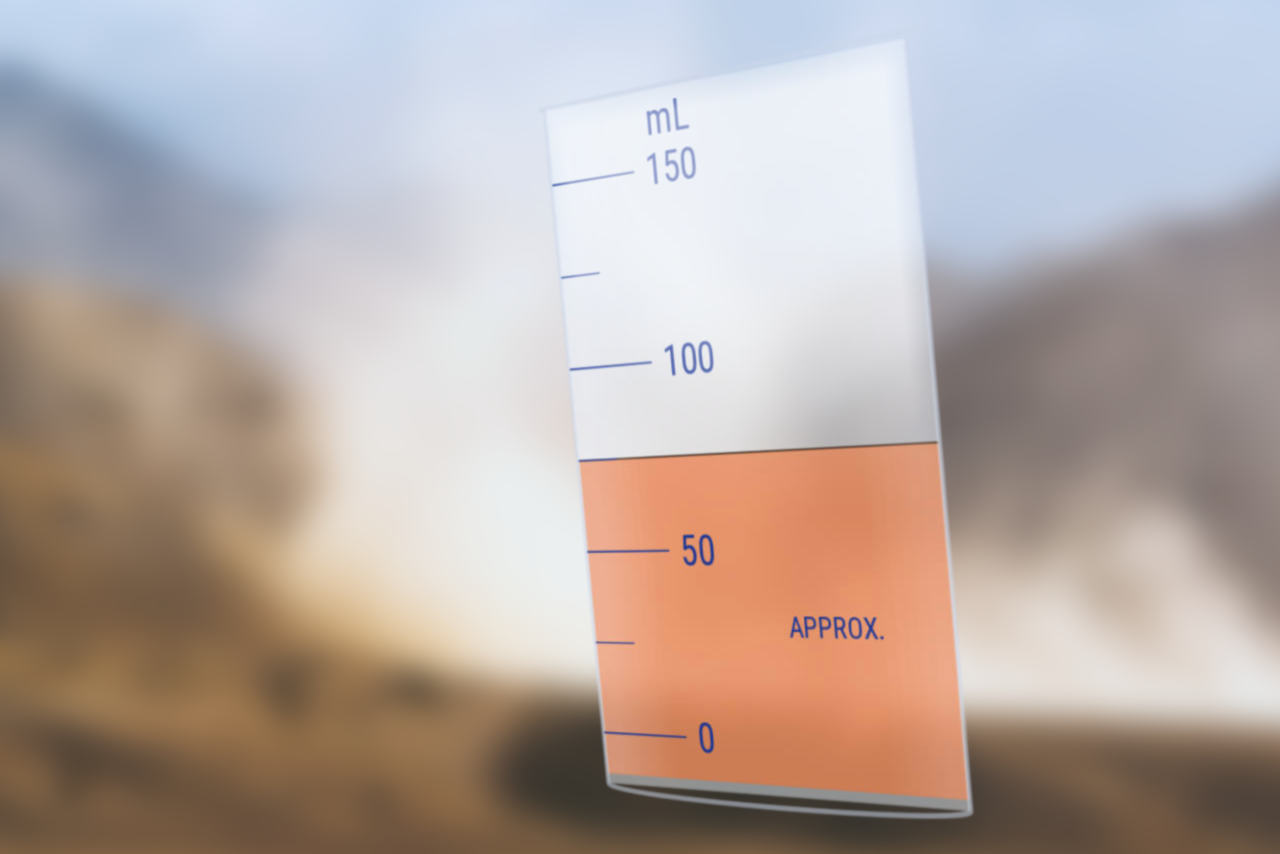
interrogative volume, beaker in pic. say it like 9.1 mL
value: 75 mL
